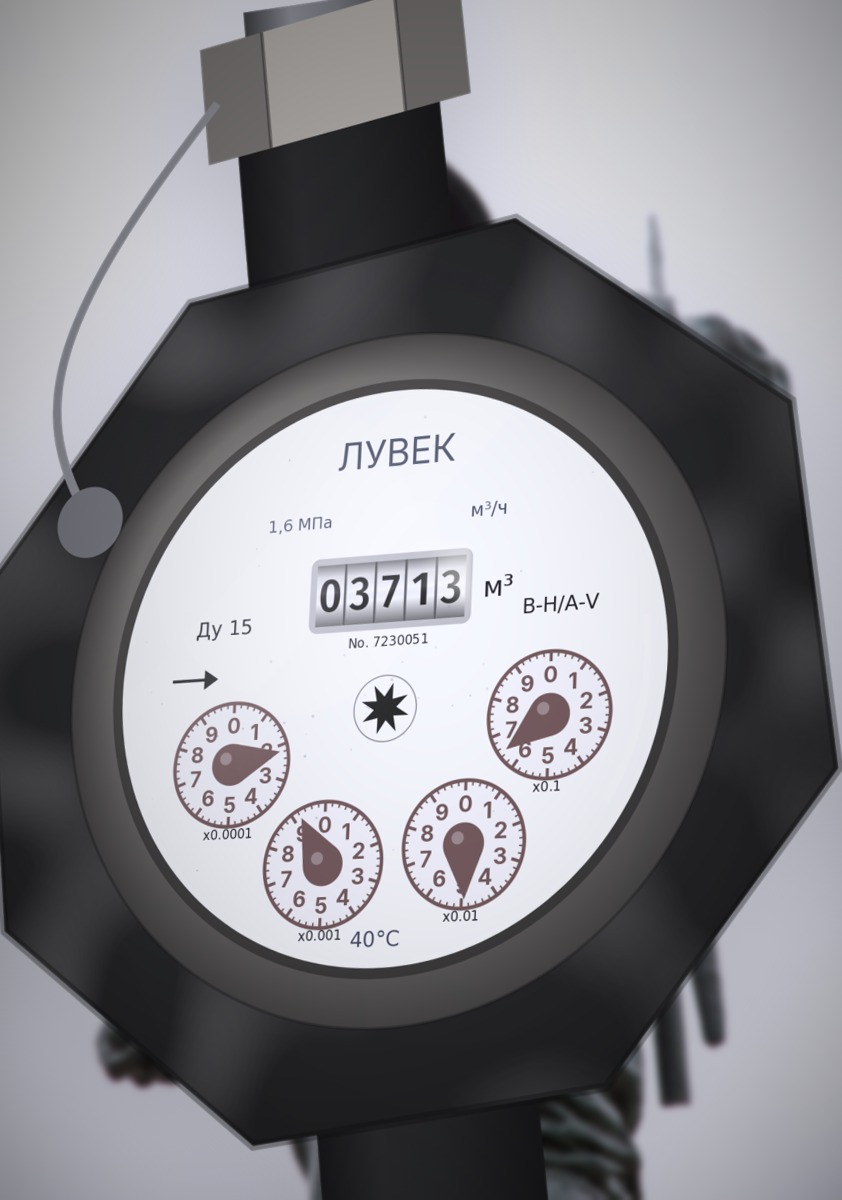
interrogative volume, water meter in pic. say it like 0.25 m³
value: 3713.6492 m³
